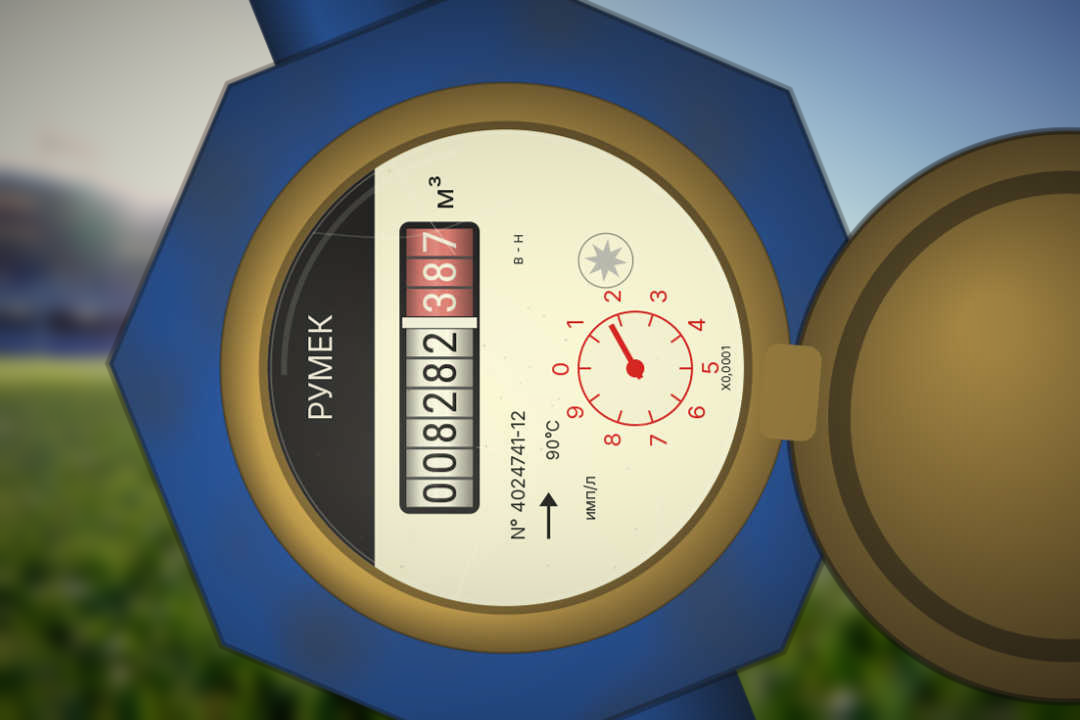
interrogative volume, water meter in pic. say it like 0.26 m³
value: 8282.3871 m³
